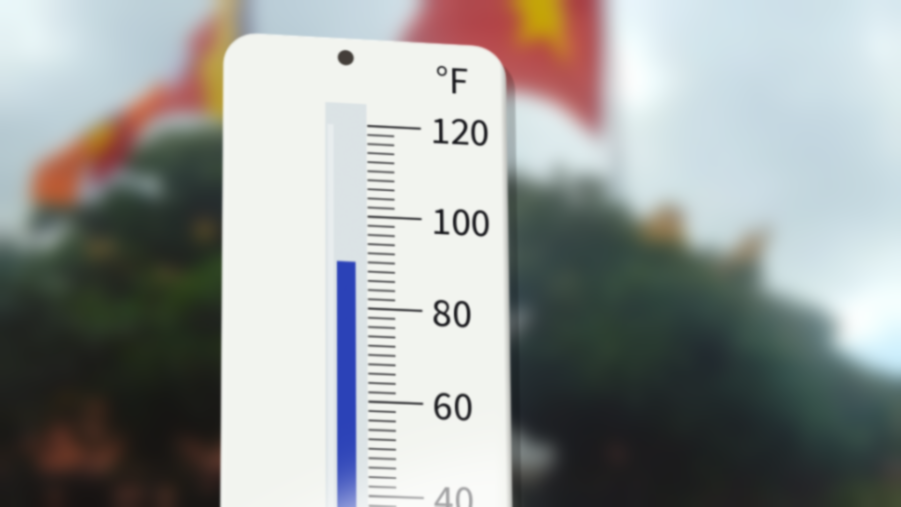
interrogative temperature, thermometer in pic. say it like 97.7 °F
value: 90 °F
